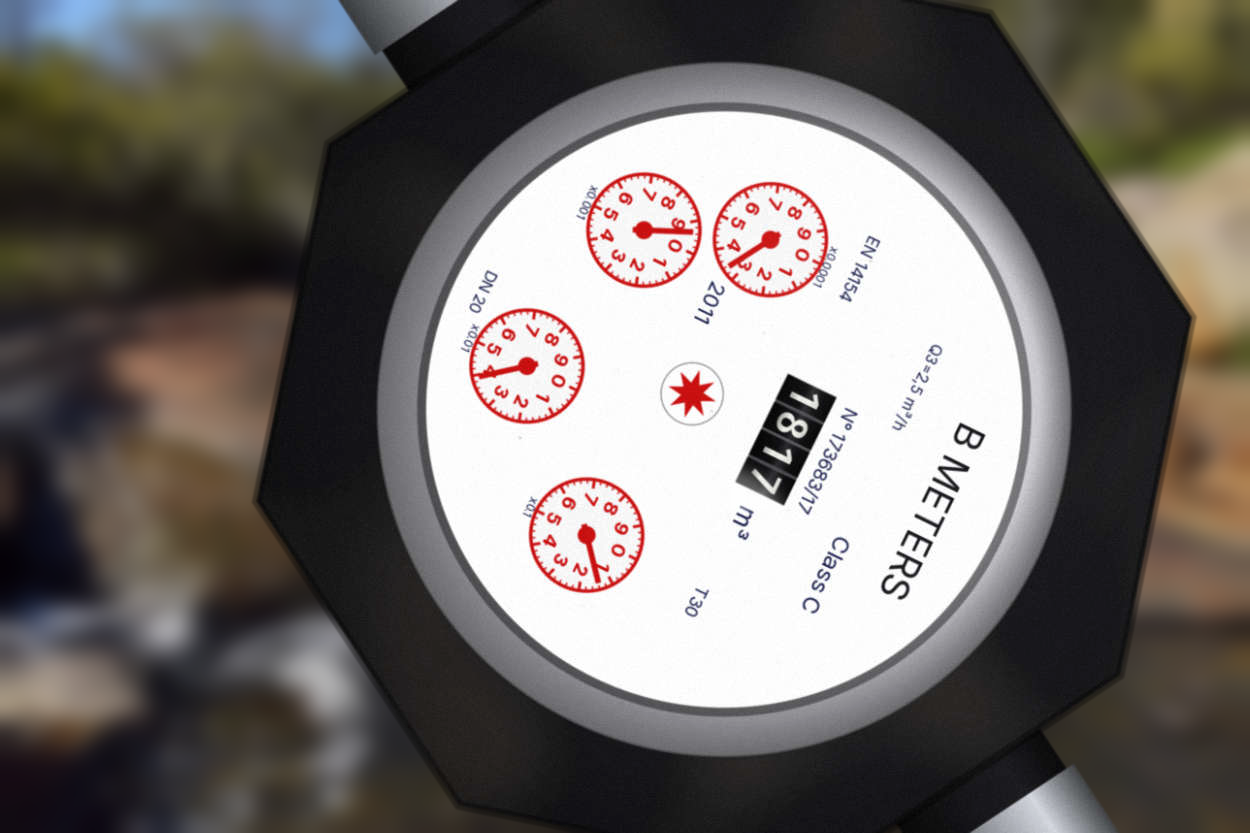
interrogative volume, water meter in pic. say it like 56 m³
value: 1817.1393 m³
